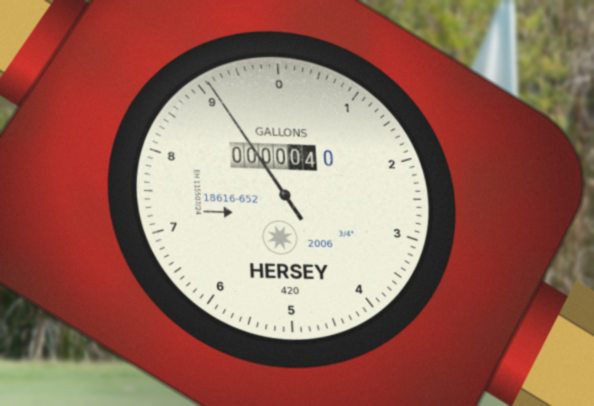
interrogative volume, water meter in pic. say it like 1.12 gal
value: 39.1 gal
